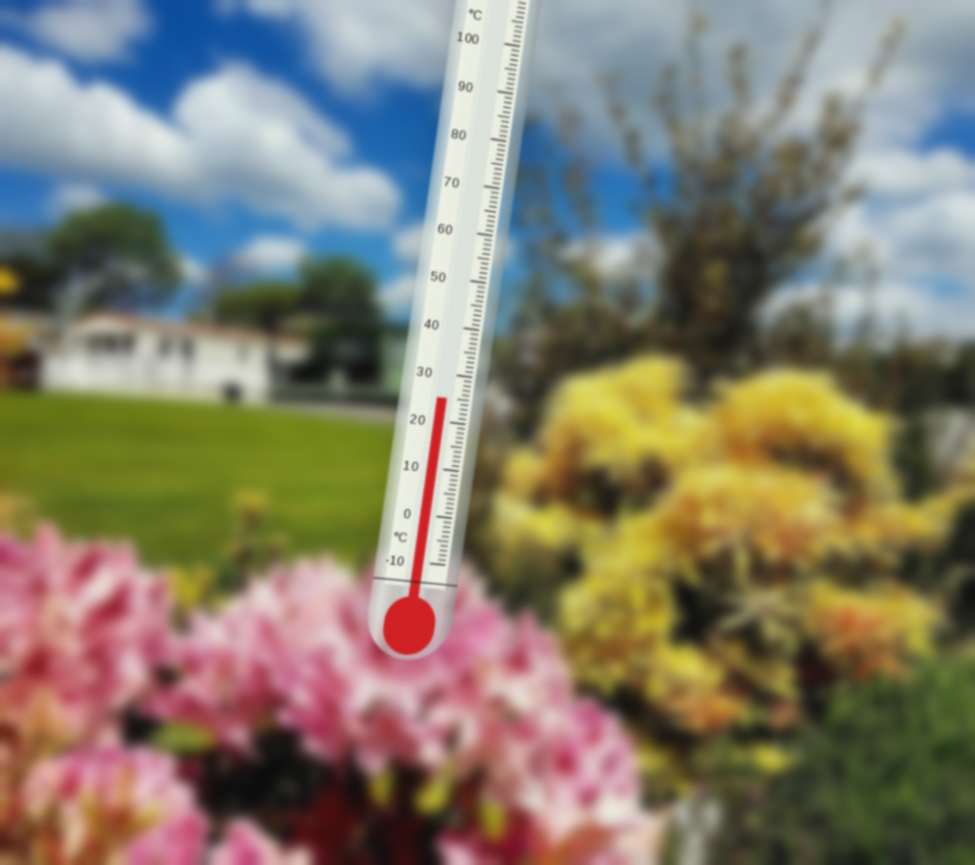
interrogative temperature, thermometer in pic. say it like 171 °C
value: 25 °C
